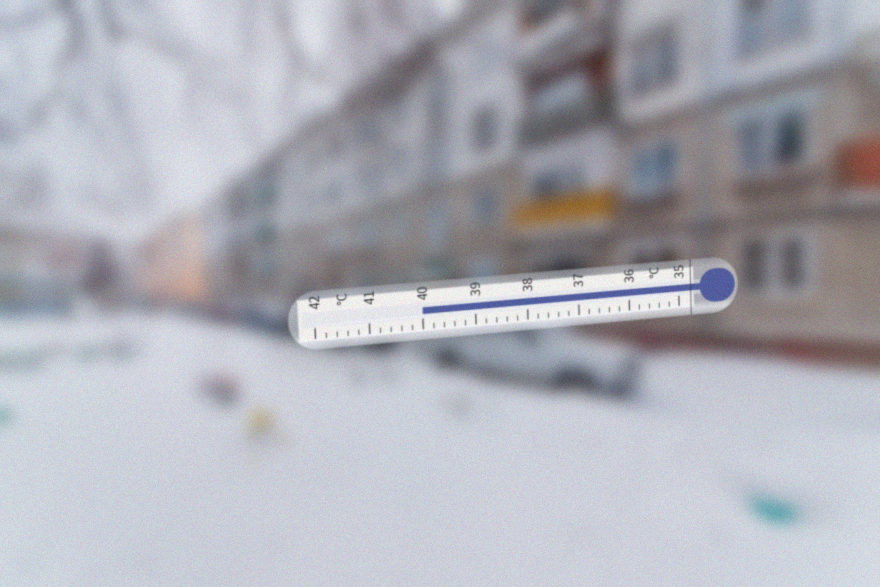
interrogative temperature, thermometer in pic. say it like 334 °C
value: 40 °C
